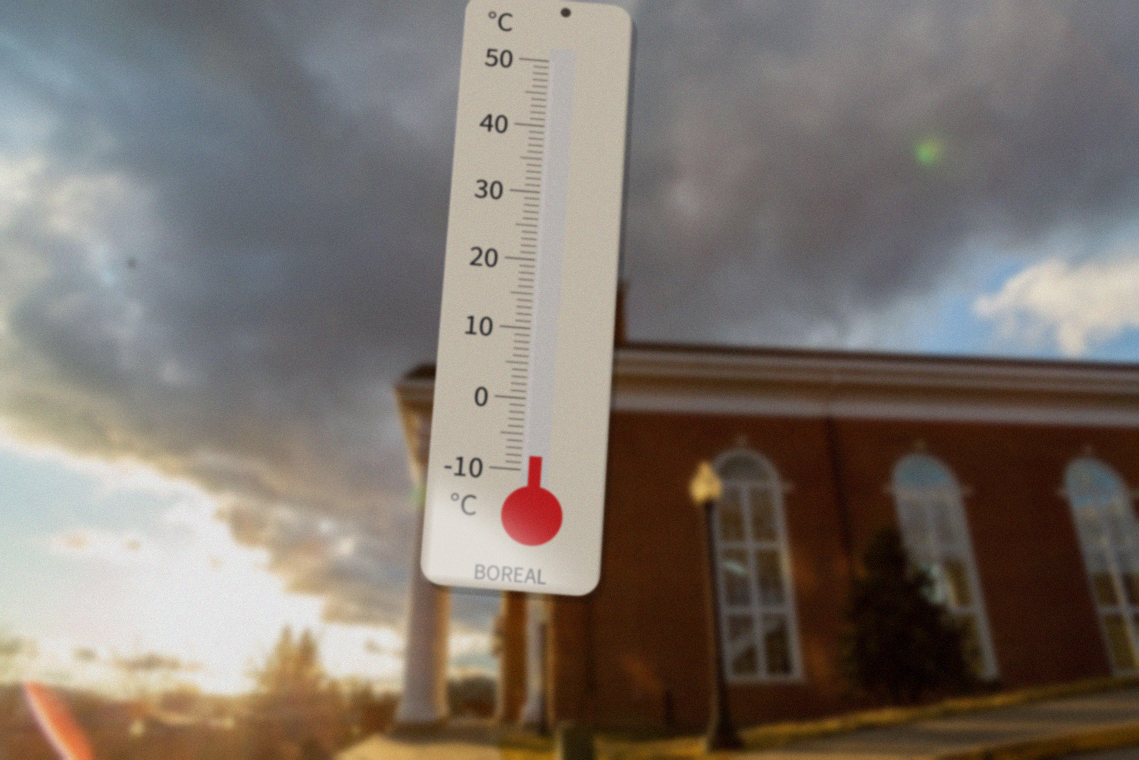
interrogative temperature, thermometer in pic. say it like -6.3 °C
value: -8 °C
